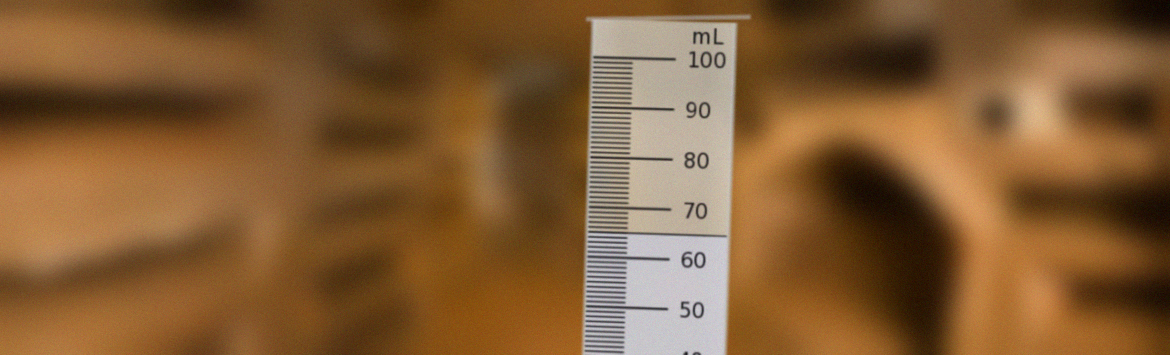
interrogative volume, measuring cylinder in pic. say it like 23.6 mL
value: 65 mL
